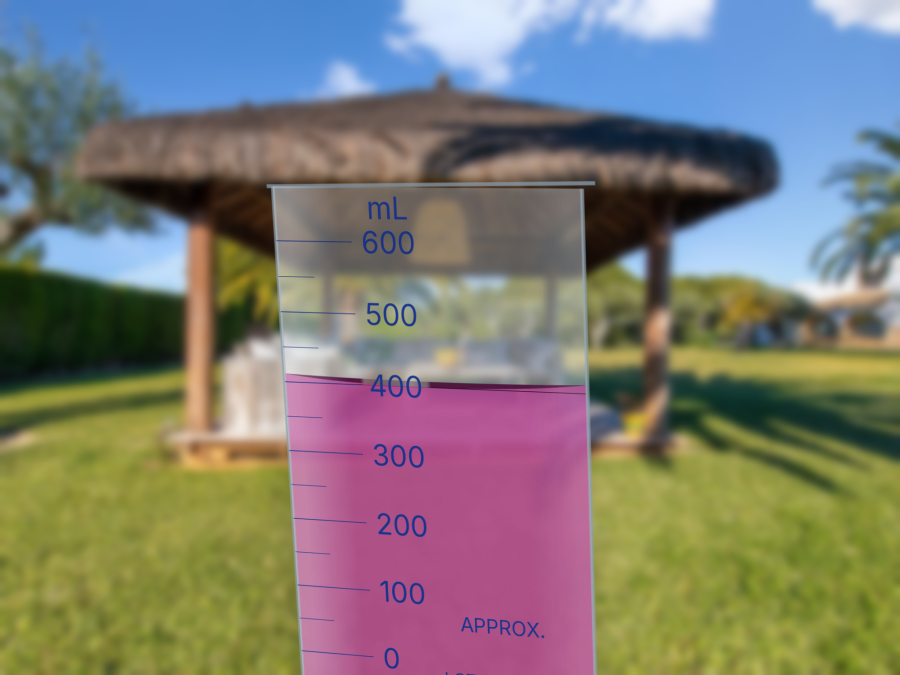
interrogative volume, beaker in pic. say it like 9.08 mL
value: 400 mL
